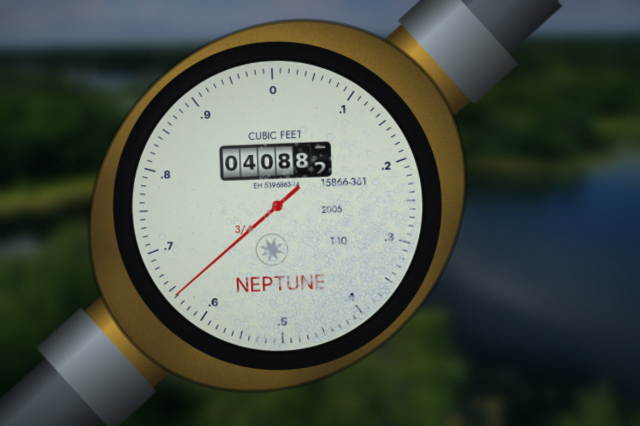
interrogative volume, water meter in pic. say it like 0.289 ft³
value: 40881.64 ft³
